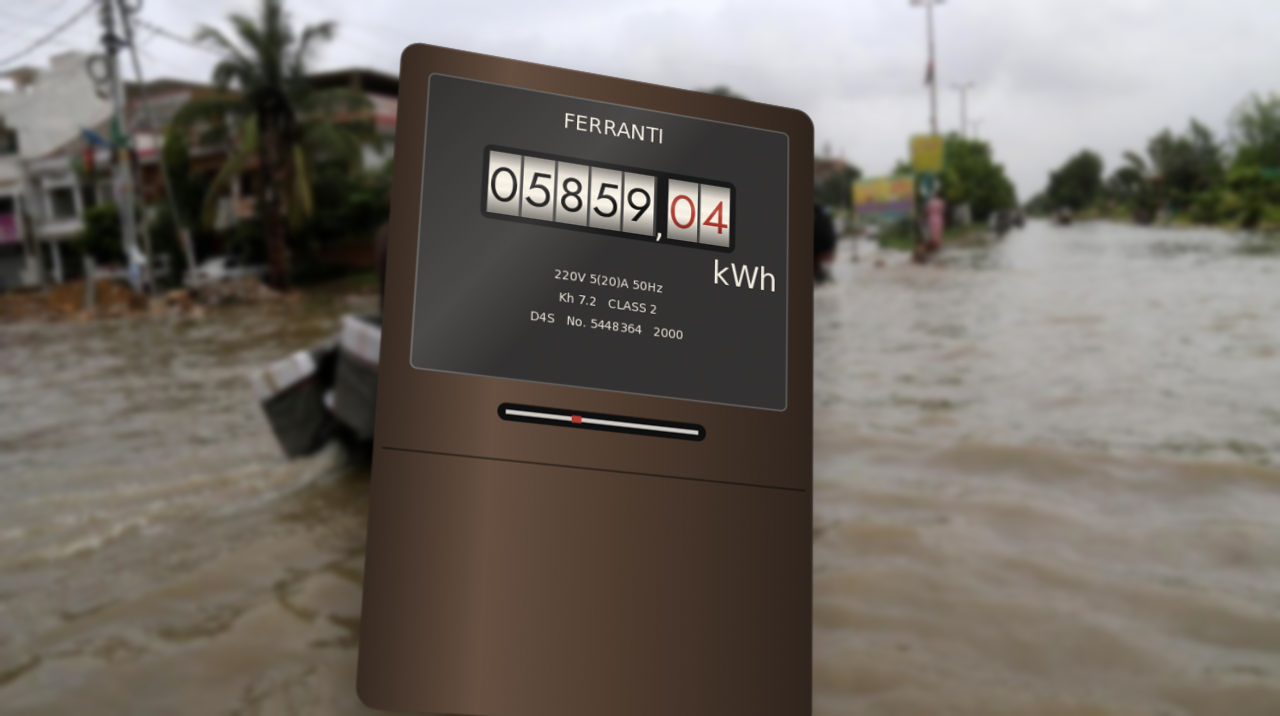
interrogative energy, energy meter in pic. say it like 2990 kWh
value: 5859.04 kWh
